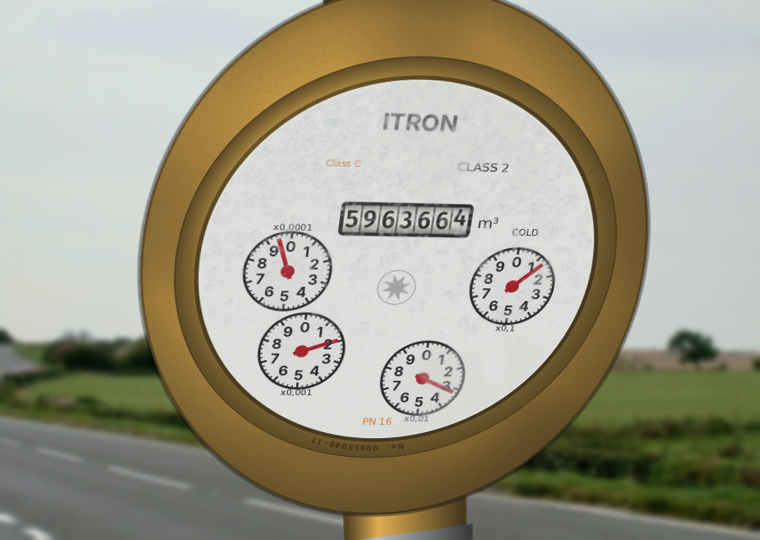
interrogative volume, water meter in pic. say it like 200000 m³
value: 5963664.1319 m³
